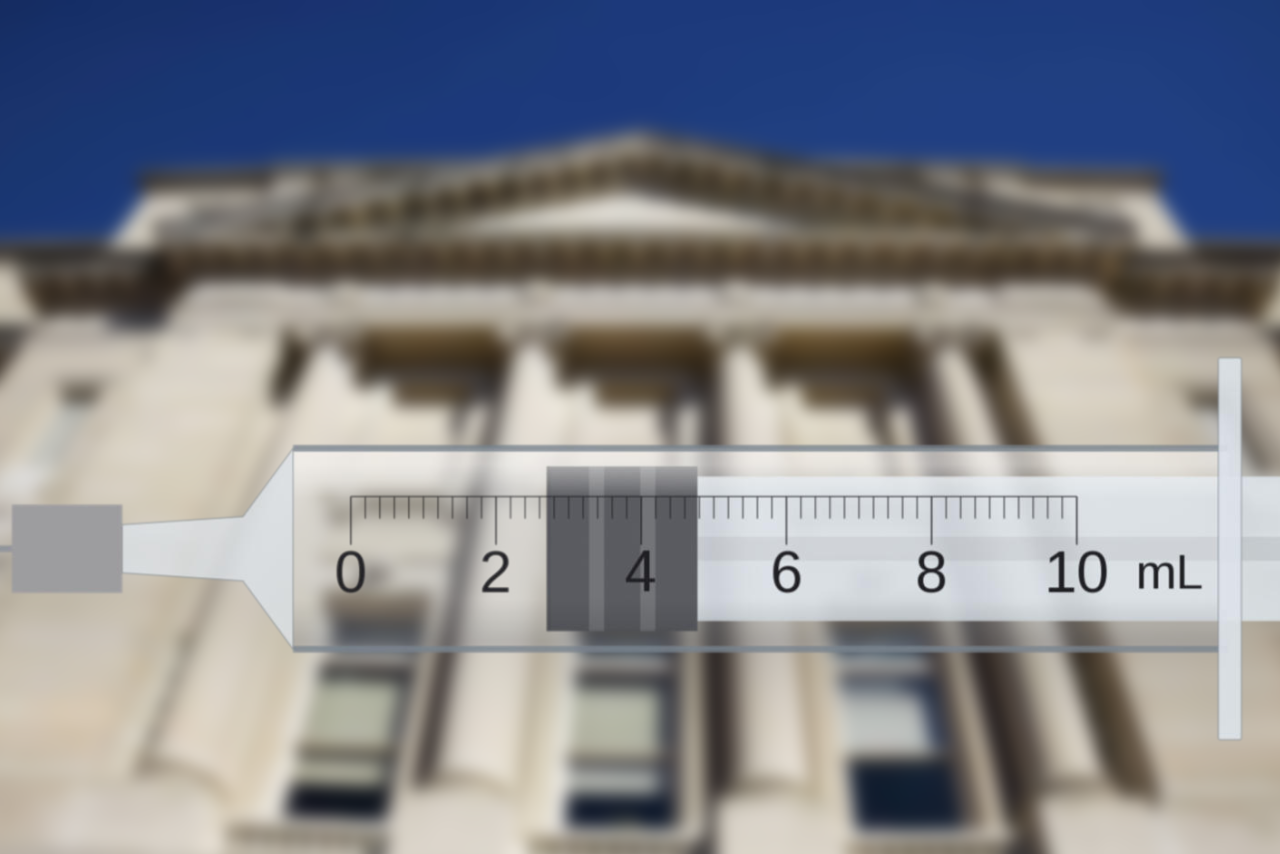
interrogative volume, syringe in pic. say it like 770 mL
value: 2.7 mL
